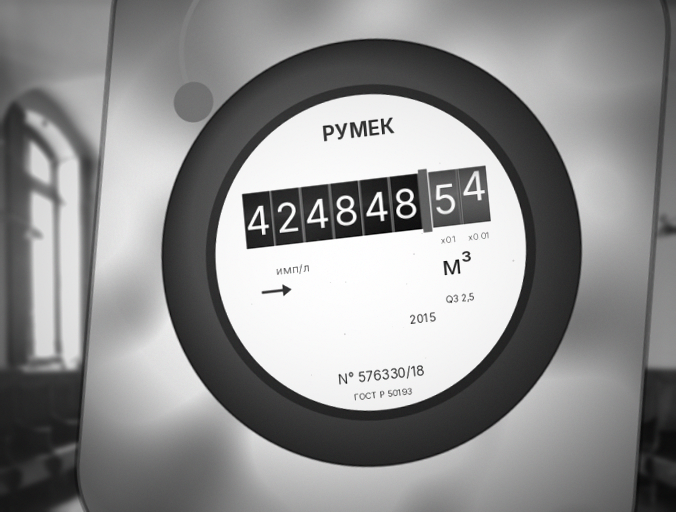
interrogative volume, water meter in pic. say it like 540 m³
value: 424848.54 m³
